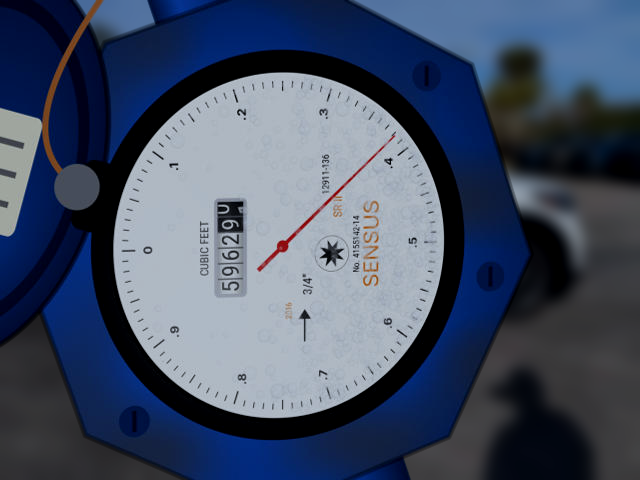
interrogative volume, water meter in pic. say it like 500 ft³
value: 596290.38 ft³
